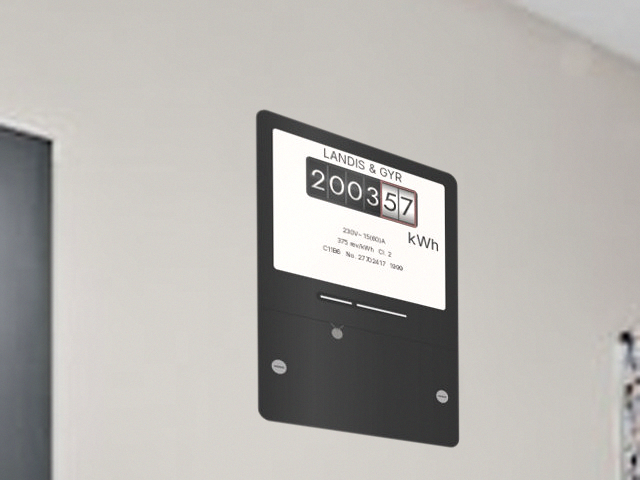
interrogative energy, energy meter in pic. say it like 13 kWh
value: 2003.57 kWh
